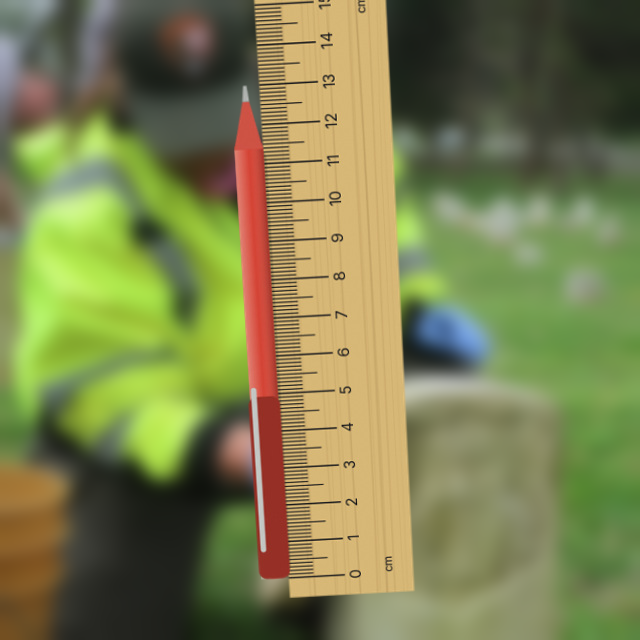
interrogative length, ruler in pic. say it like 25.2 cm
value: 13 cm
